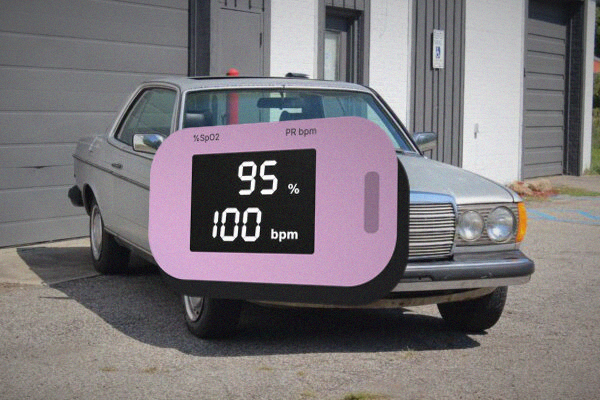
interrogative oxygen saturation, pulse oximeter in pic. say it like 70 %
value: 95 %
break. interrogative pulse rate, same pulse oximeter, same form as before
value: 100 bpm
